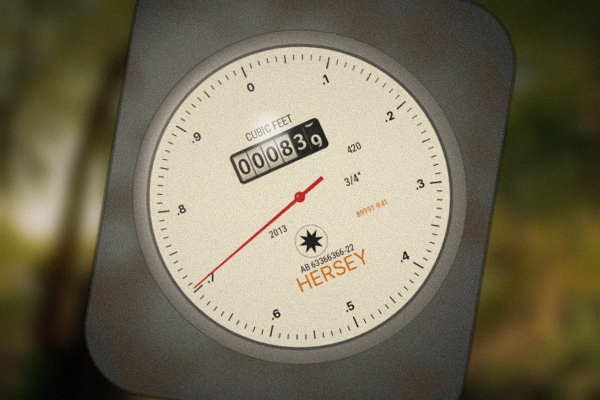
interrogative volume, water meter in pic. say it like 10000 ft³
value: 838.70 ft³
